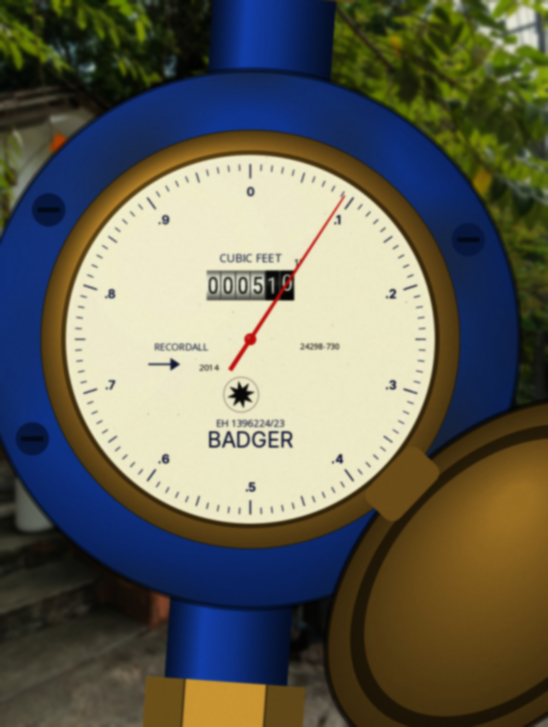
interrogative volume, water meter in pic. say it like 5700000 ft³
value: 510.09 ft³
